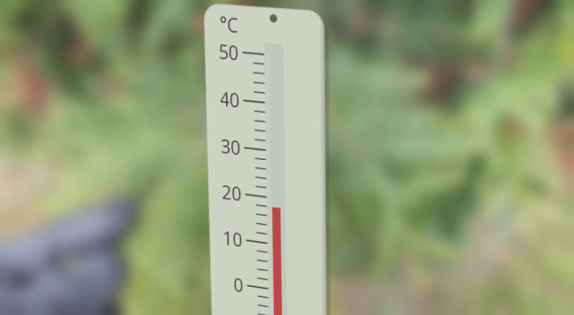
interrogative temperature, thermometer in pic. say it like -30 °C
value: 18 °C
